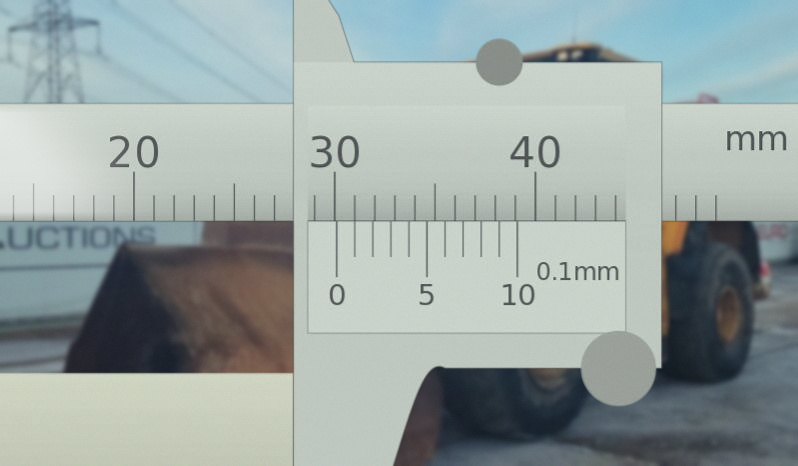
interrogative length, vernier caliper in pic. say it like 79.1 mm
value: 30.1 mm
